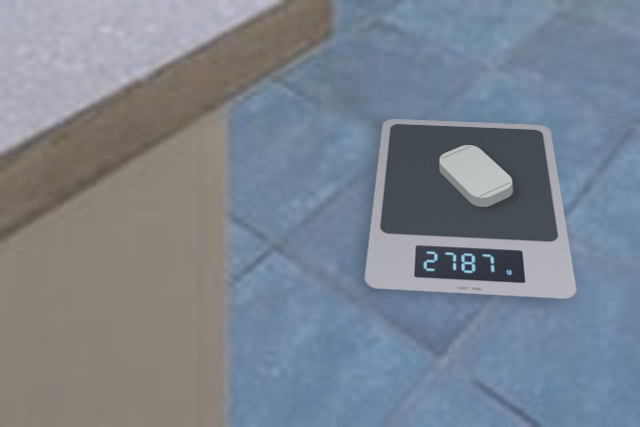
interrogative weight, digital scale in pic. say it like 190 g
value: 2787 g
